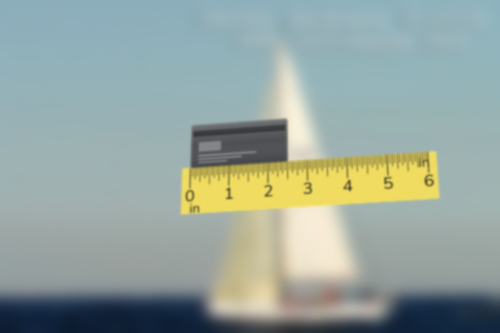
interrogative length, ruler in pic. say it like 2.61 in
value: 2.5 in
